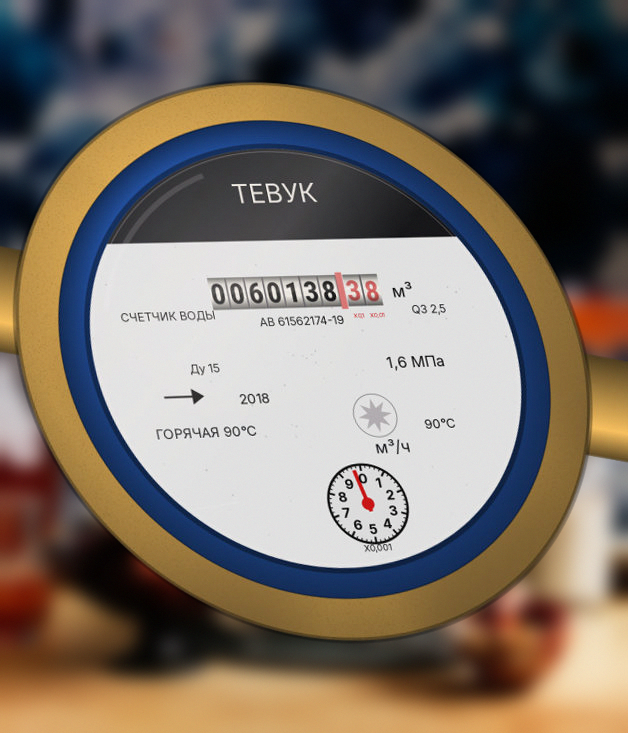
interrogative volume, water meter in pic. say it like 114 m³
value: 60138.379 m³
